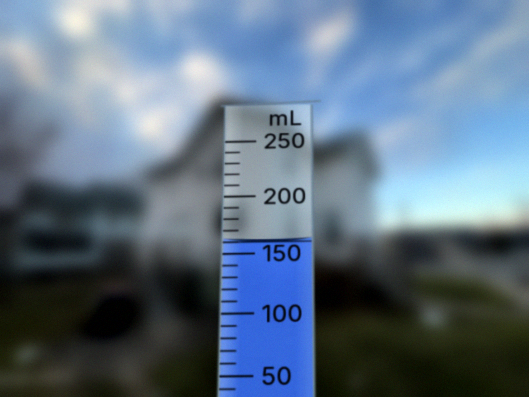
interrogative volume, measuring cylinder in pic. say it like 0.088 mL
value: 160 mL
